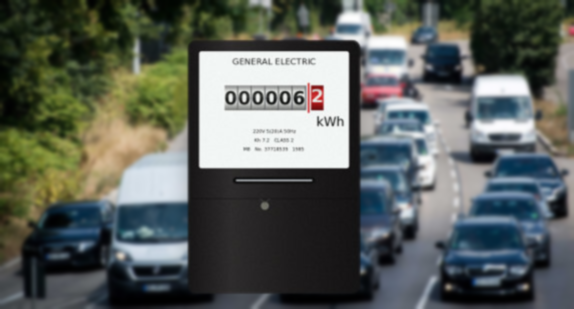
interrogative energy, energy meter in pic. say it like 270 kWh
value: 6.2 kWh
